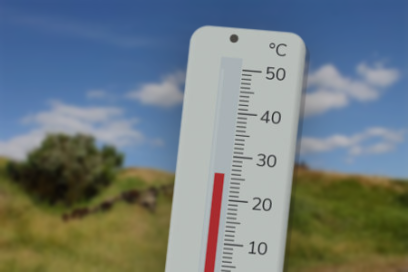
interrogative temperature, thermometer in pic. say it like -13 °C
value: 26 °C
